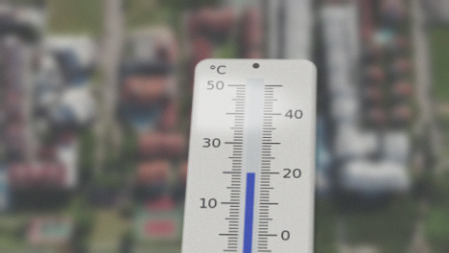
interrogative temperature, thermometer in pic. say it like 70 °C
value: 20 °C
